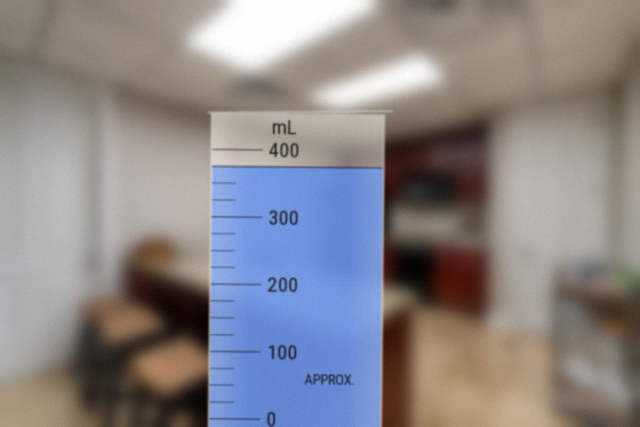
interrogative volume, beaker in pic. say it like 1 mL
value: 375 mL
